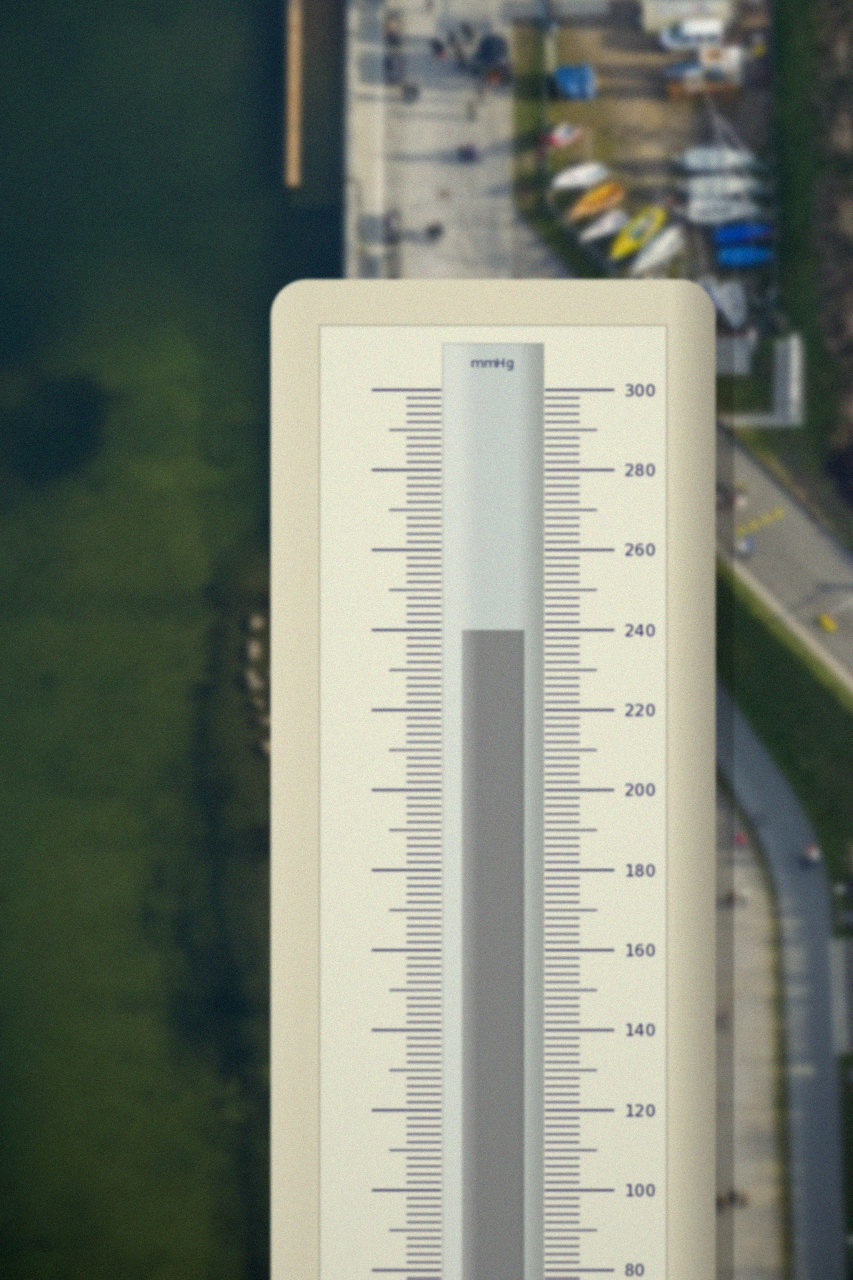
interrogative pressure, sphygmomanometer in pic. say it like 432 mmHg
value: 240 mmHg
